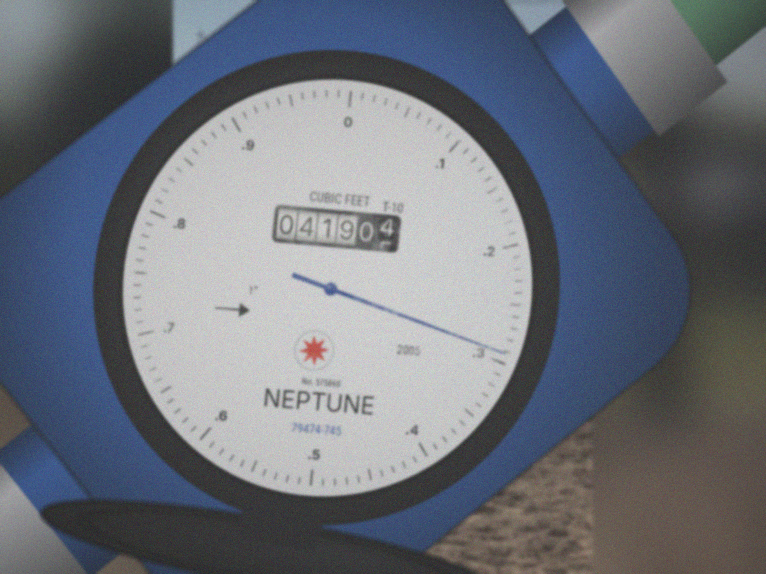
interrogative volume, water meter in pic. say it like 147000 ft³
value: 41904.29 ft³
